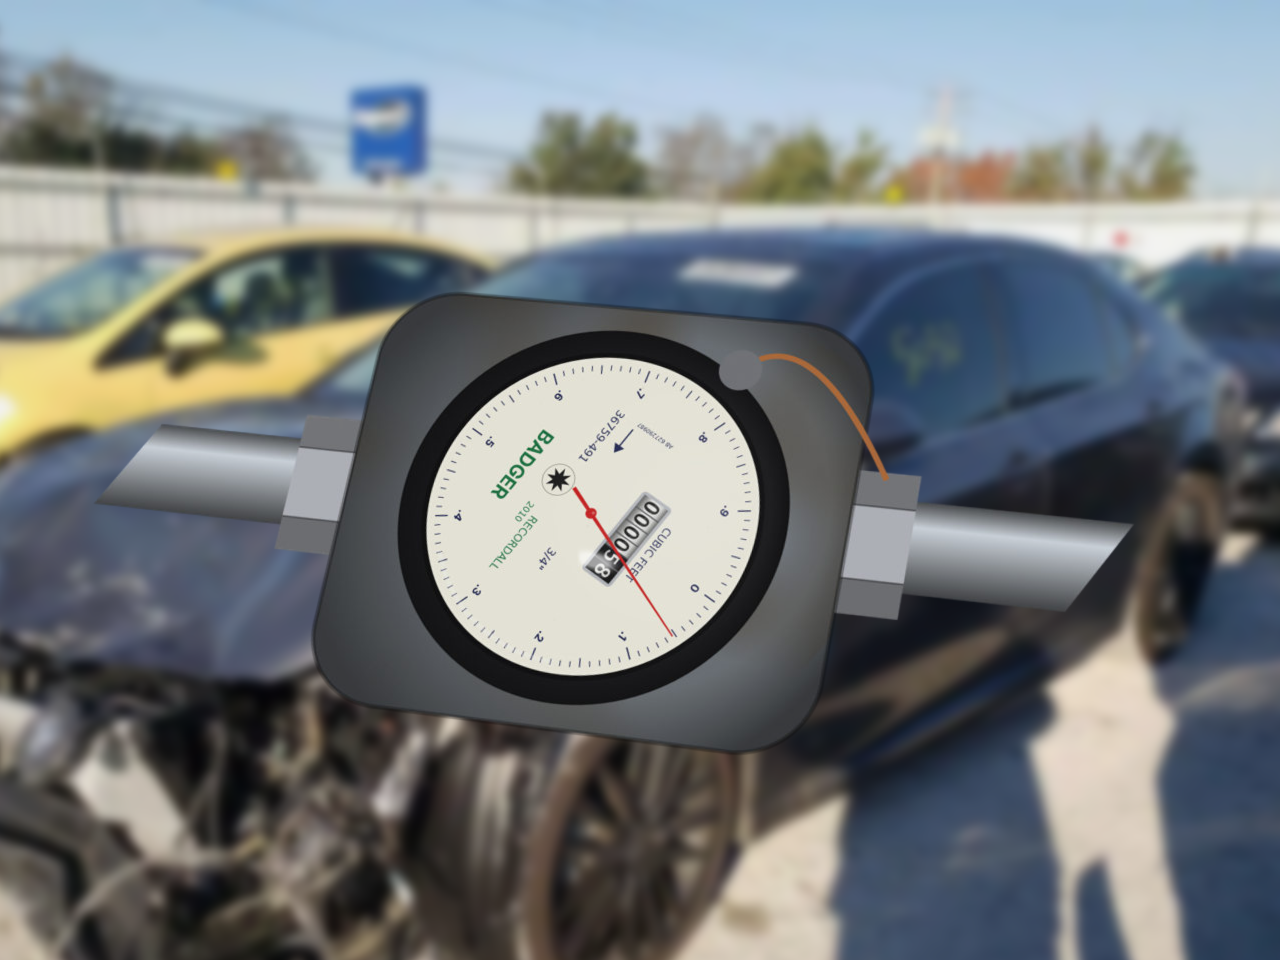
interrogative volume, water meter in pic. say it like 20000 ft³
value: 58.05 ft³
